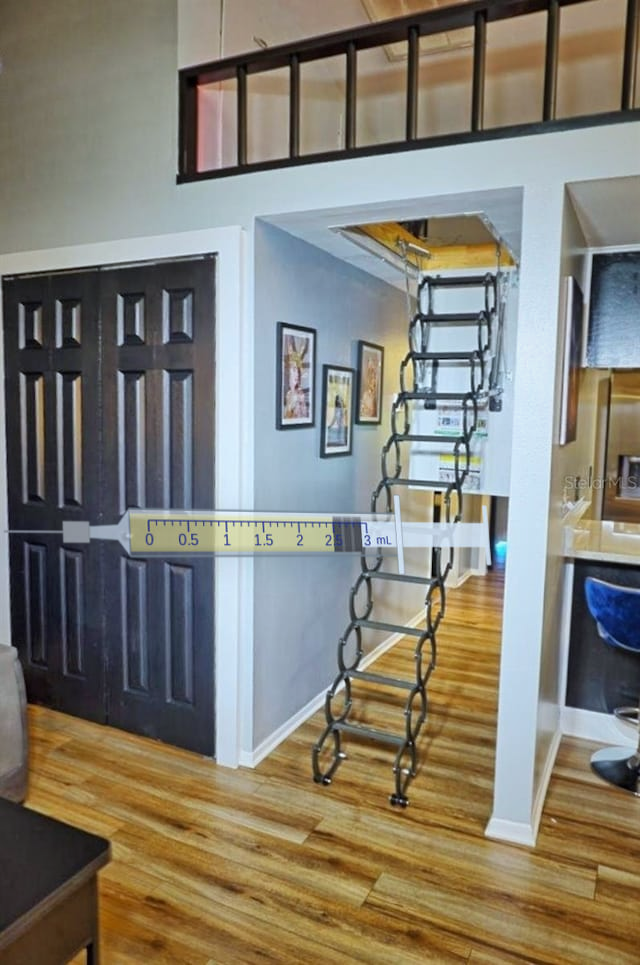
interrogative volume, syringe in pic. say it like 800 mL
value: 2.5 mL
